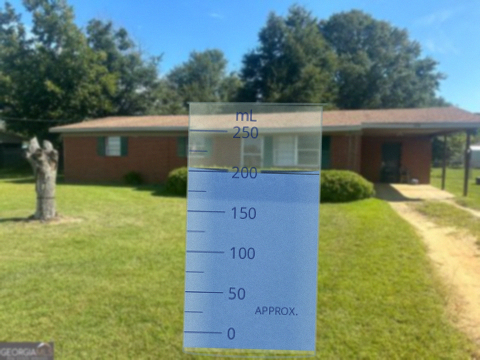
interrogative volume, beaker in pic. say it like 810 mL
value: 200 mL
